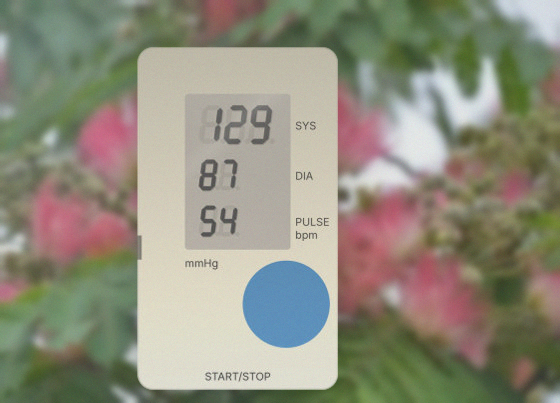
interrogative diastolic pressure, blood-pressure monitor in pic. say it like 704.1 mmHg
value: 87 mmHg
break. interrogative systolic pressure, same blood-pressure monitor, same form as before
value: 129 mmHg
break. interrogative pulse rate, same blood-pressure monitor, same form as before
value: 54 bpm
